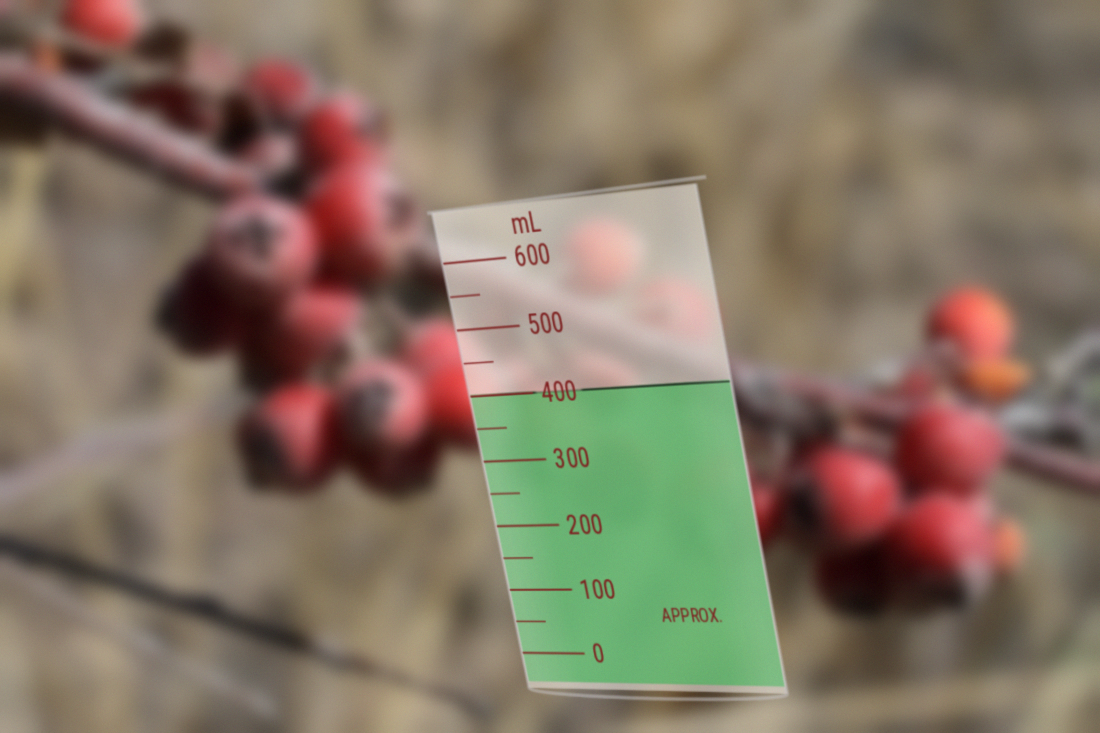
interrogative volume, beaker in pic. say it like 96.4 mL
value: 400 mL
